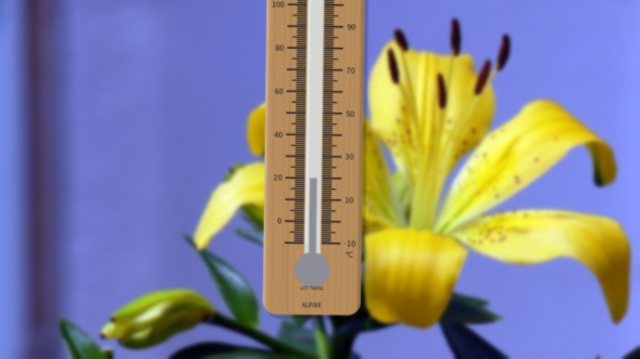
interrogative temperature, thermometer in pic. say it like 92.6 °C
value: 20 °C
